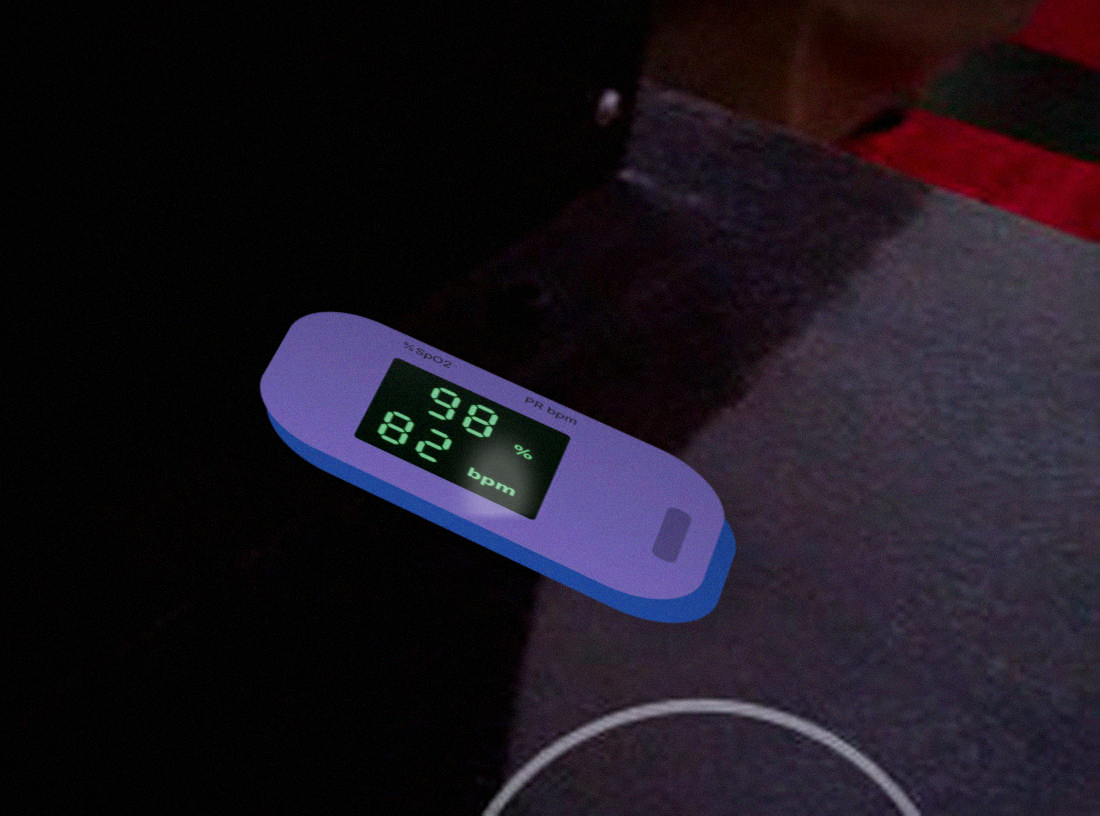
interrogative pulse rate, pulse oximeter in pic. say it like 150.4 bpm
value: 82 bpm
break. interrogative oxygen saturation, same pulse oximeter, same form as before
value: 98 %
